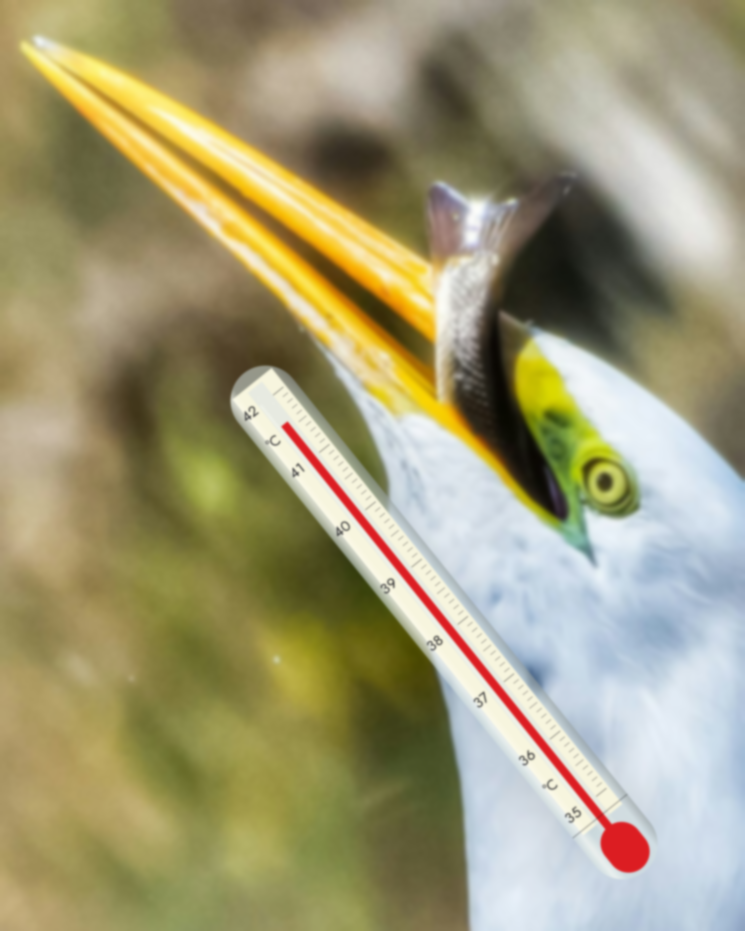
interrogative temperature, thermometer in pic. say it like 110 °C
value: 41.6 °C
